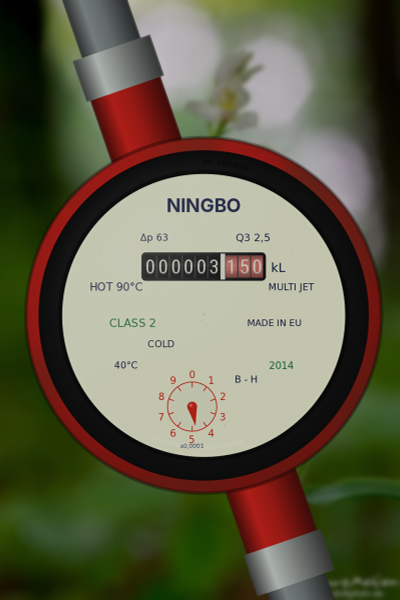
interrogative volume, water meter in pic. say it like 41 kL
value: 3.1504 kL
